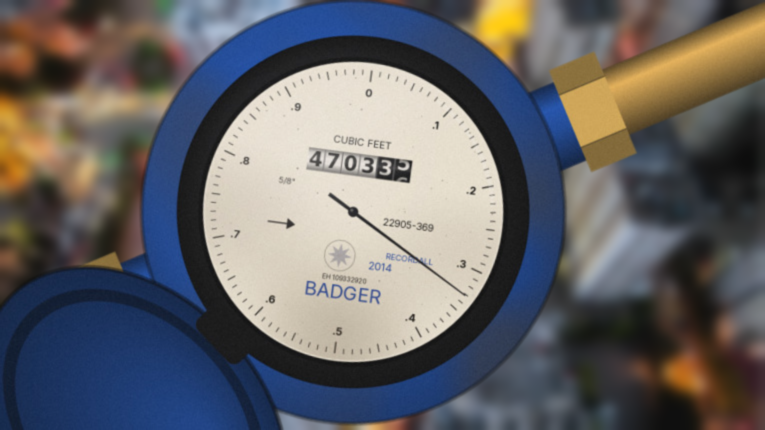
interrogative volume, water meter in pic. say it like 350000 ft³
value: 470335.33 ft³
